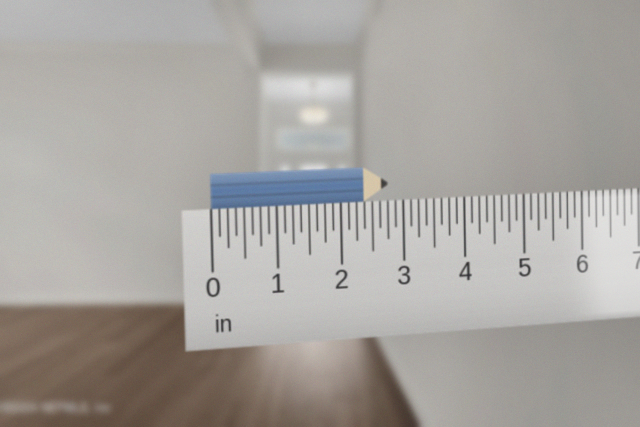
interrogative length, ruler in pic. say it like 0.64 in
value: 2.75 in
